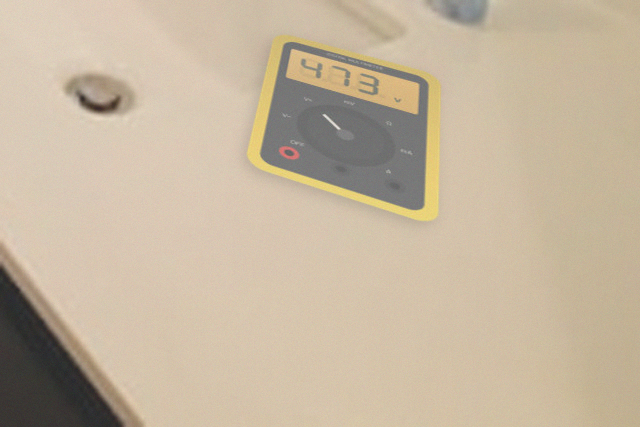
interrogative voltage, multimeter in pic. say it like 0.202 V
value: 473 V
